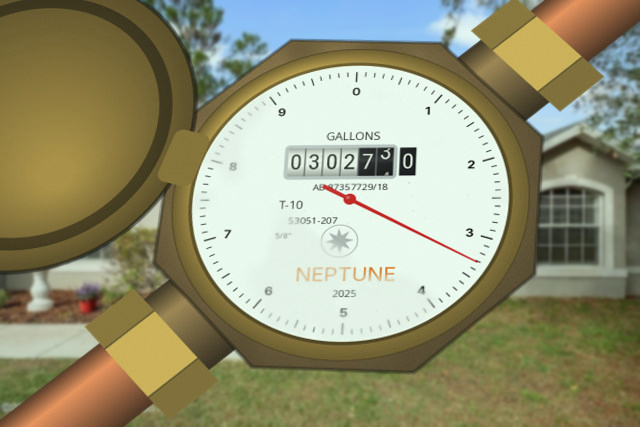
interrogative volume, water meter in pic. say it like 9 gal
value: 302733.3 gal
